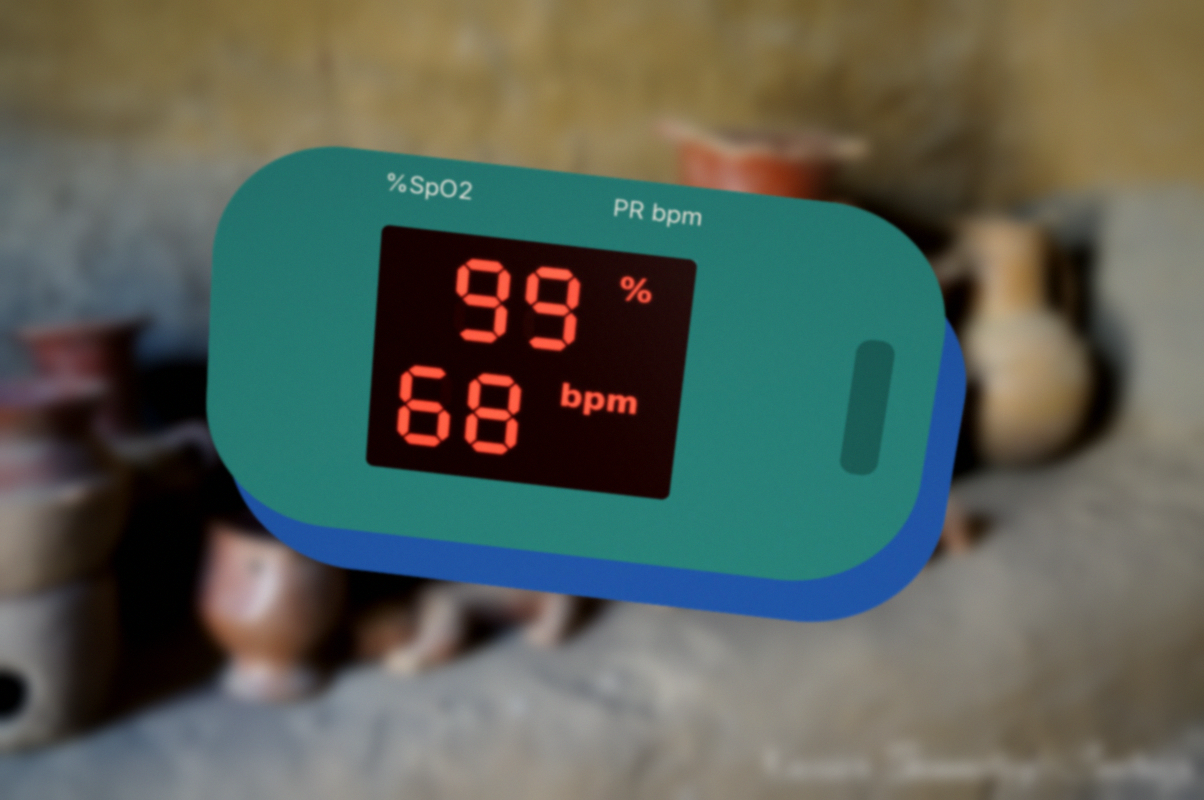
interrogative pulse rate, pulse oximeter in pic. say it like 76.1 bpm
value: 68 bpm
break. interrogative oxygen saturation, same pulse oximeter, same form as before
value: 99 %
